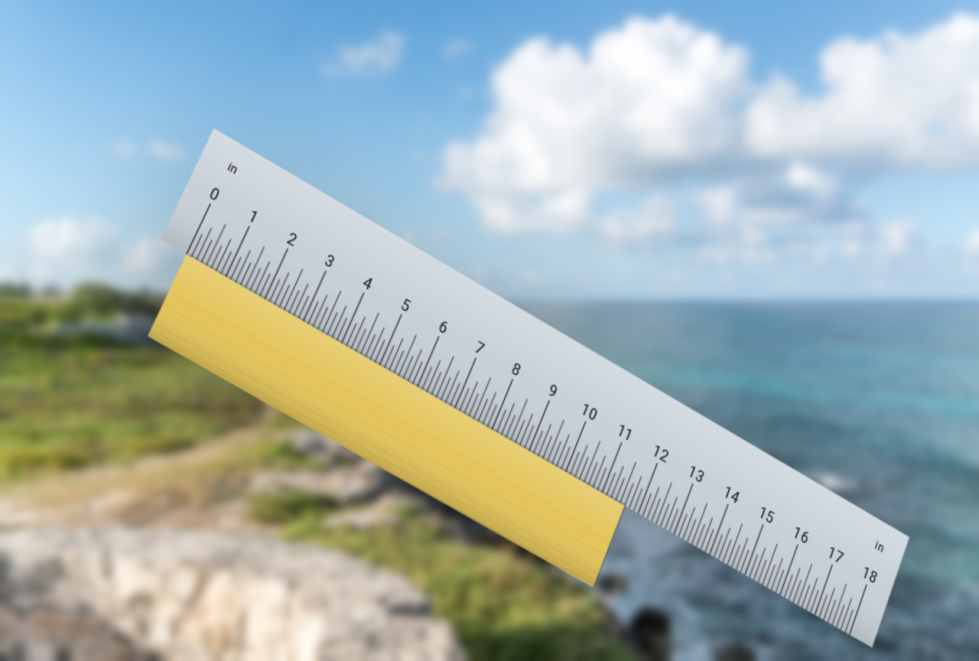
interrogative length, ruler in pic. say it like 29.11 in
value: 11.625 in
